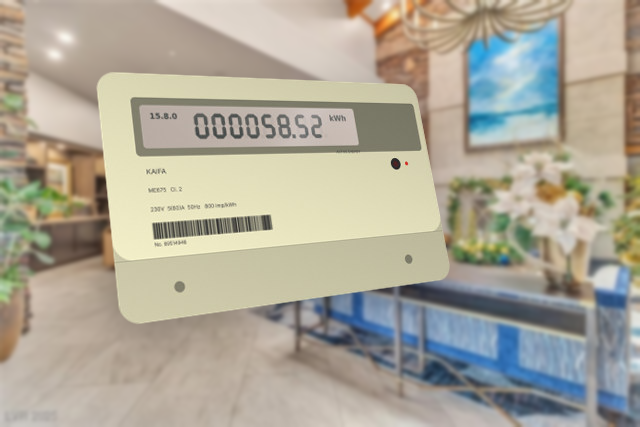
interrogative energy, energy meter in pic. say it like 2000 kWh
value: 58.52 kWh
